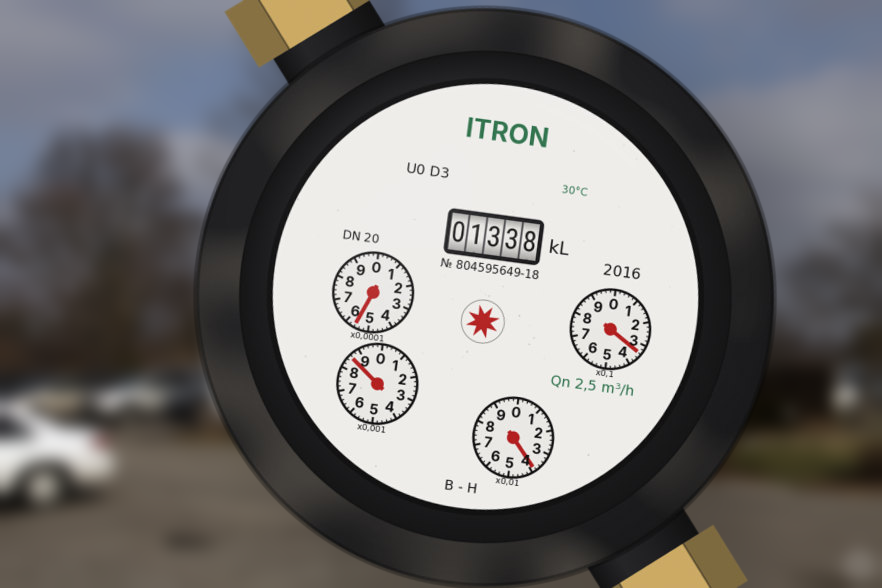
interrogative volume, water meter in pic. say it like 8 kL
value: 1338.3385 kL
